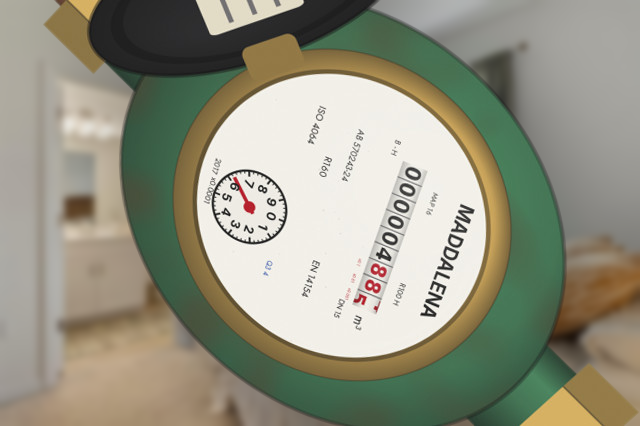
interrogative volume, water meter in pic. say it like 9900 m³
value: 4.8846 m³
